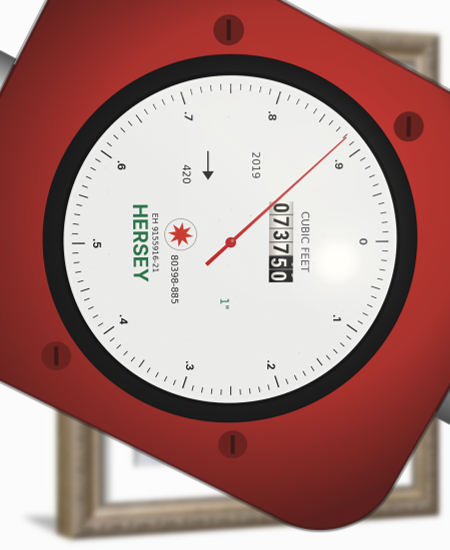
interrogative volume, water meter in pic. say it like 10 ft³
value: 73749.88 ft³
